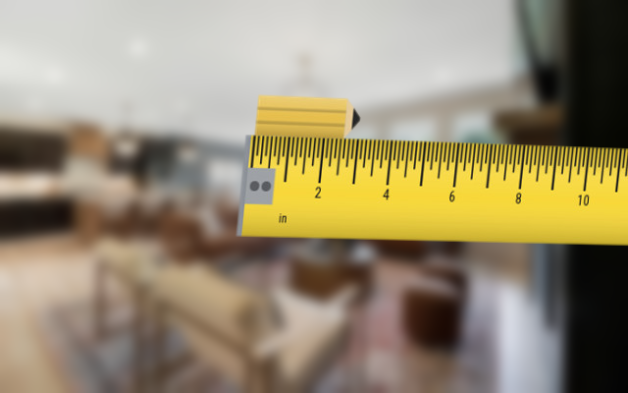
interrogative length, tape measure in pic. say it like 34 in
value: 3 in
